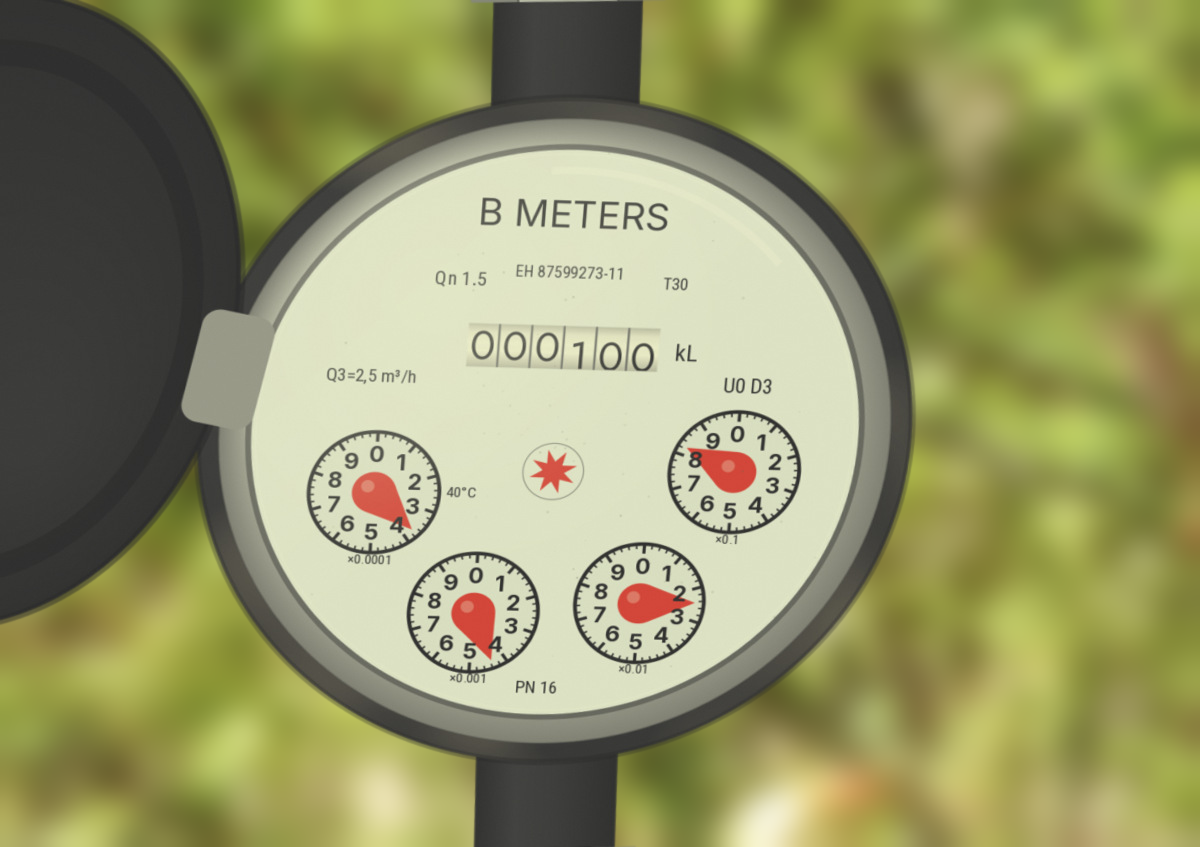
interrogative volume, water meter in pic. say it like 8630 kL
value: 99.8243 kL
